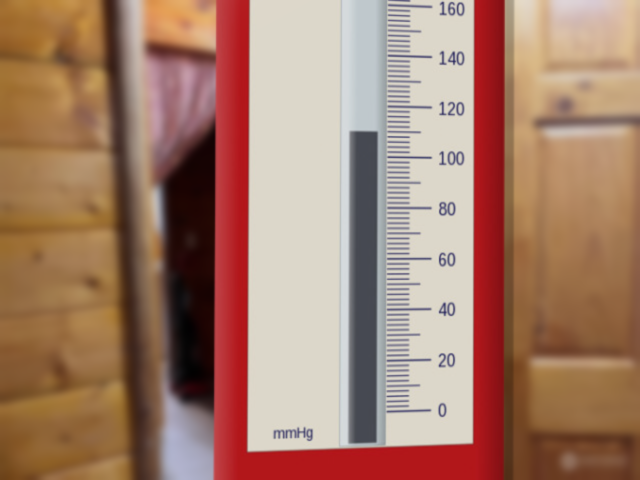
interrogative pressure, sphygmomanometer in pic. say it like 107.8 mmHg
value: 110 mmHg
